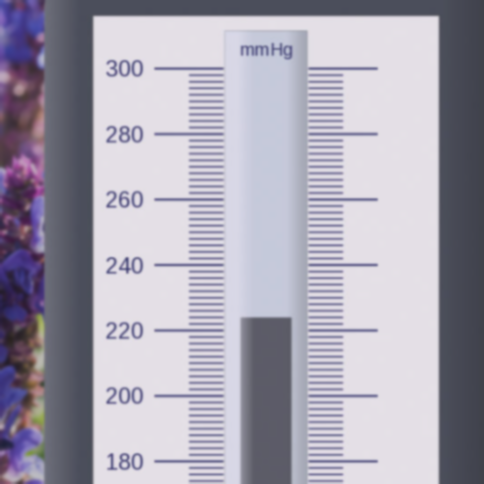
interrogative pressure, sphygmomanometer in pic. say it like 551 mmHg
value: 224 mmHg
